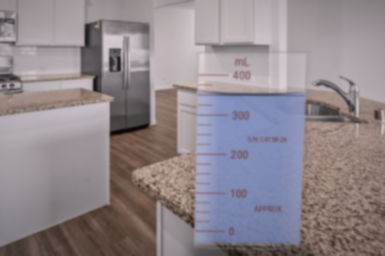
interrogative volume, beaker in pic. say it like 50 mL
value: 350 mL
